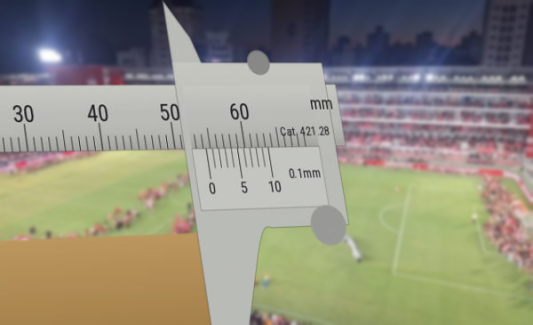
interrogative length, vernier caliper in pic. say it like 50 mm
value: 54.4 mm
